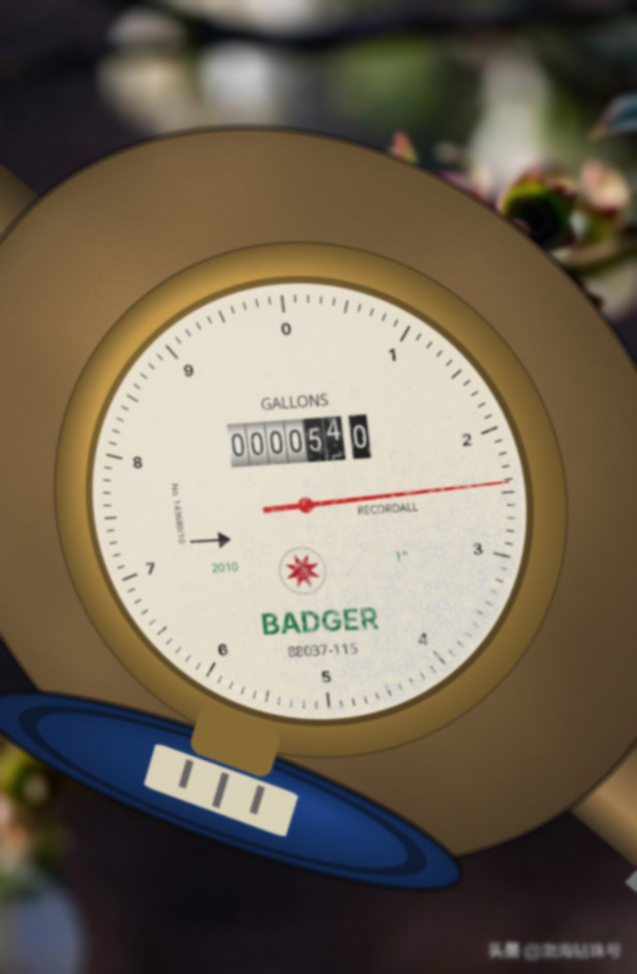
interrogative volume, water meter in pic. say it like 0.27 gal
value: 542.4 gal
